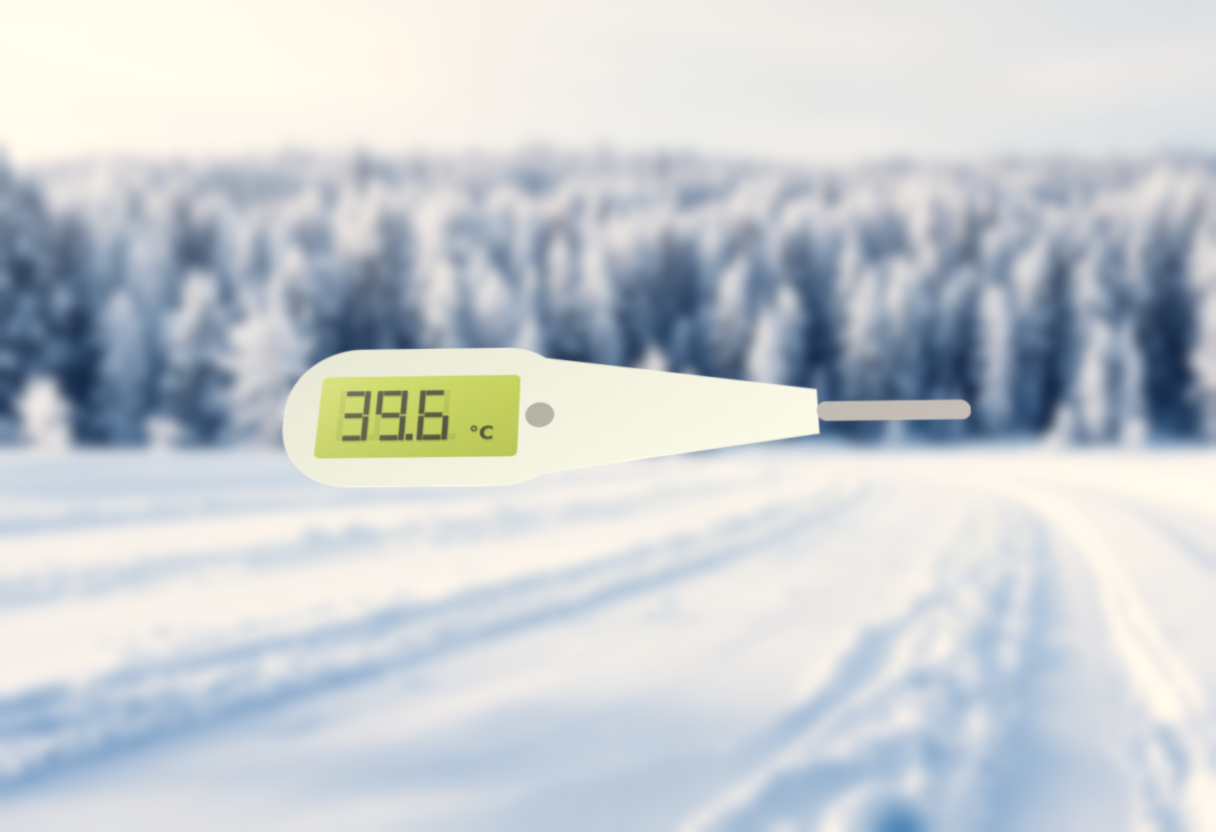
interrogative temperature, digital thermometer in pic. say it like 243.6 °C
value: 39.6 °C
